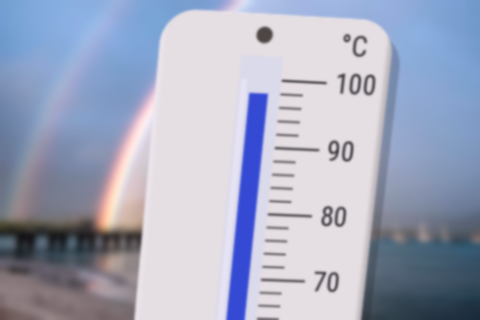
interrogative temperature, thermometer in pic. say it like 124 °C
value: 98 °C
